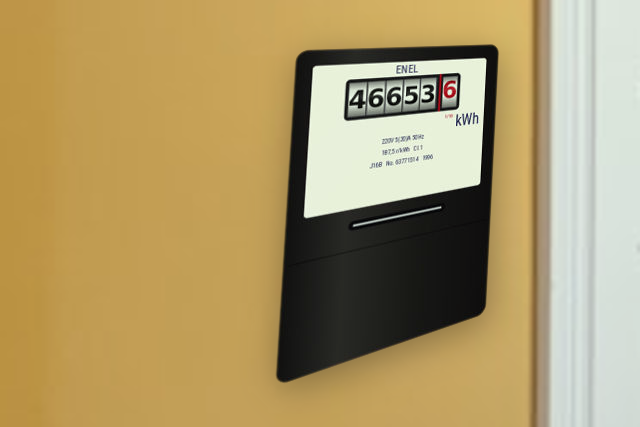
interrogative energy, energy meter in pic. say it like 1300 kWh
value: 46653.6 kWh
